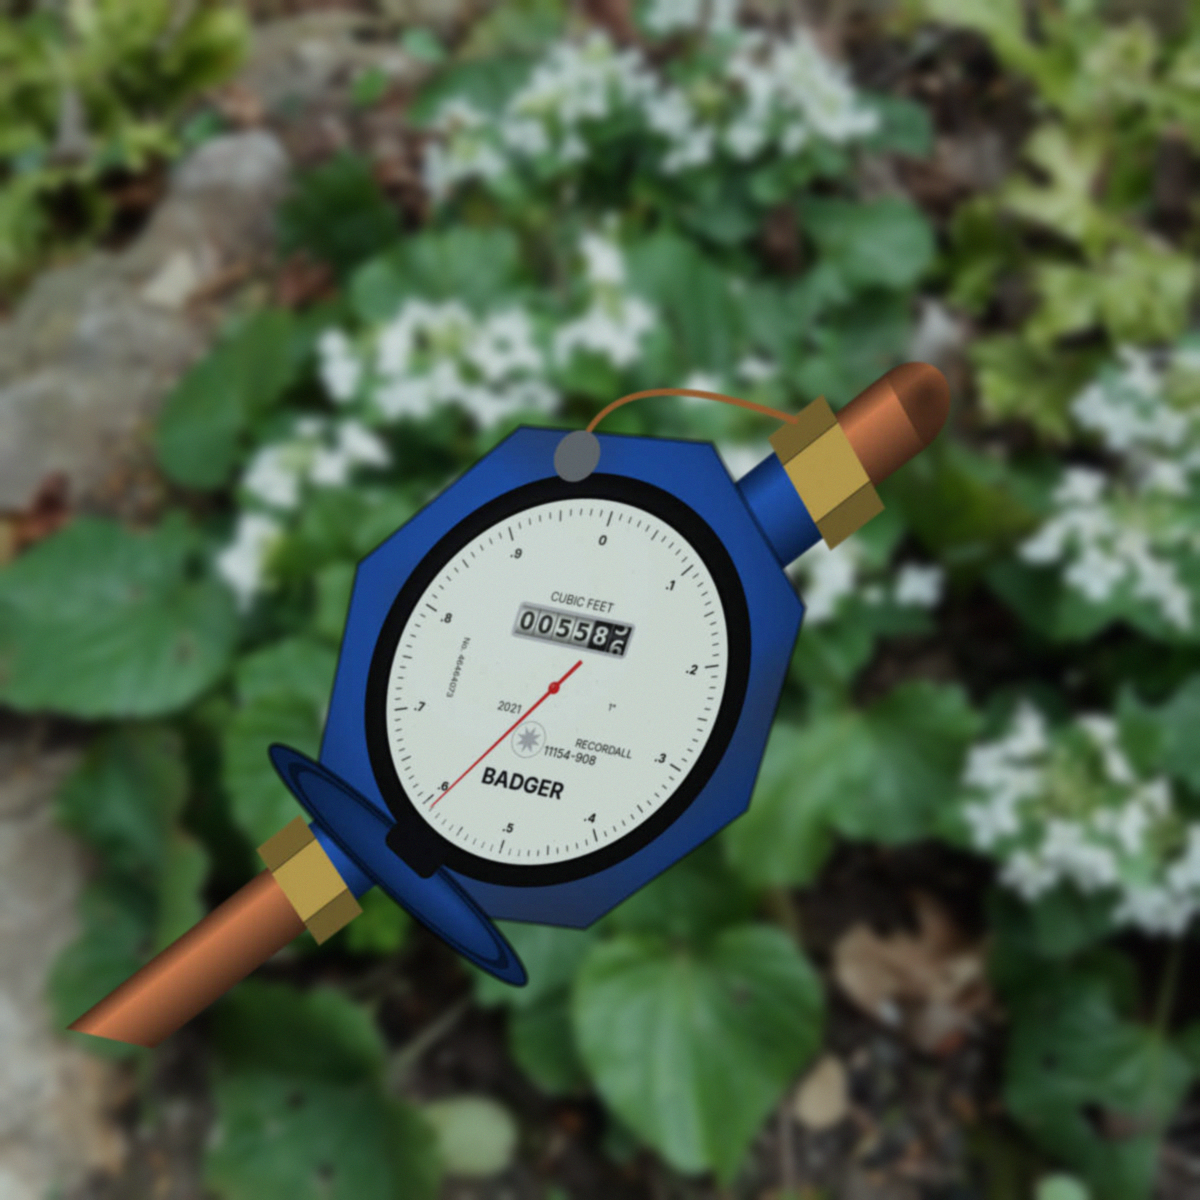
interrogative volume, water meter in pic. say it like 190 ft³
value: 5585.59 ft³
